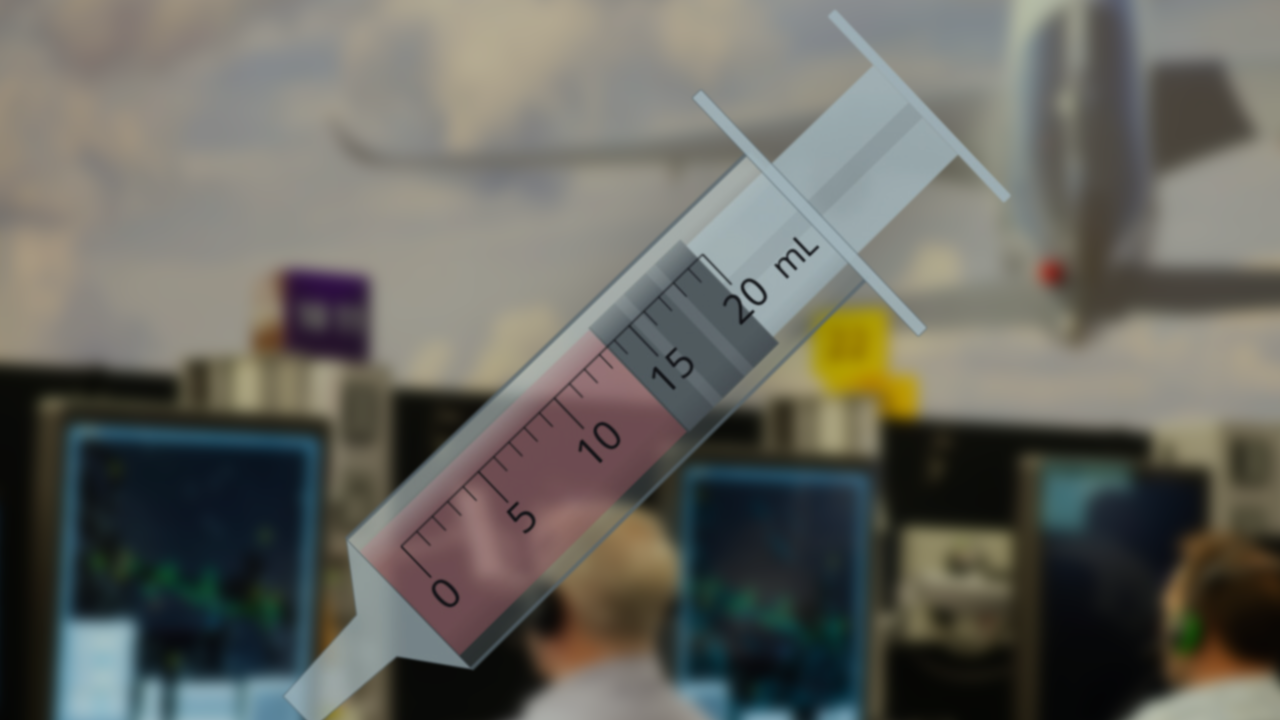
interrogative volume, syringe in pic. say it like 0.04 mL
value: 13.5 mL
